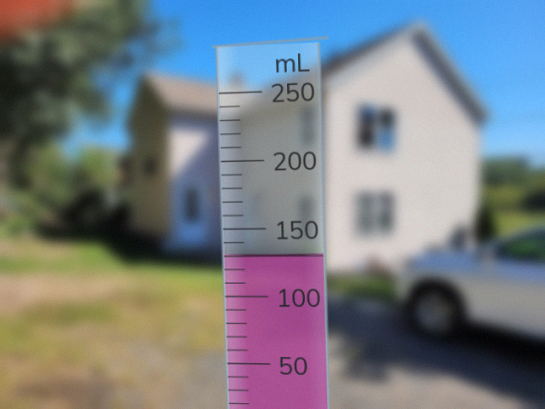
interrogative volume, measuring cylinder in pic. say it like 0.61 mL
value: 130 mL
